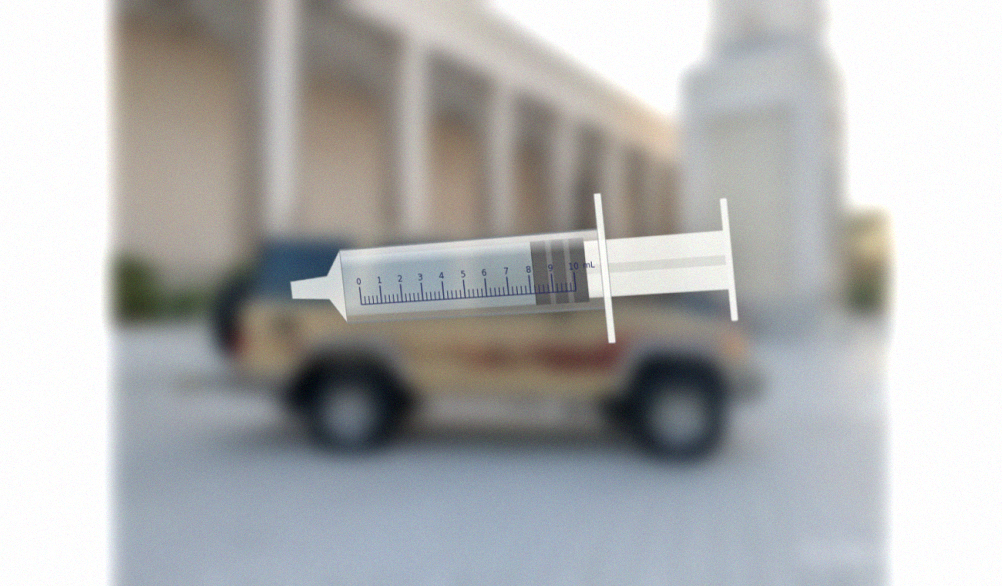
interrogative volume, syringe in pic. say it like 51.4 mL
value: 8.2 mL
